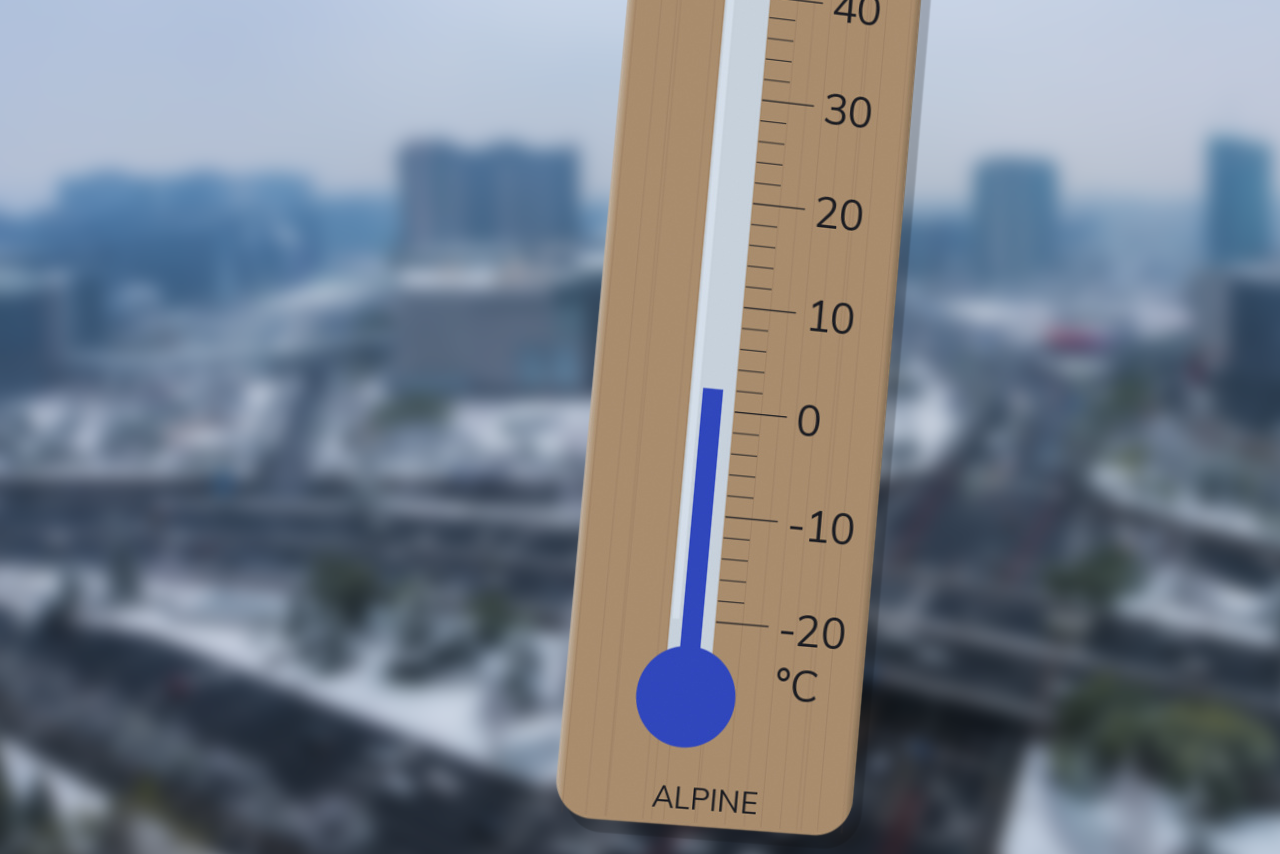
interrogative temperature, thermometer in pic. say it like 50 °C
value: 2 °C
